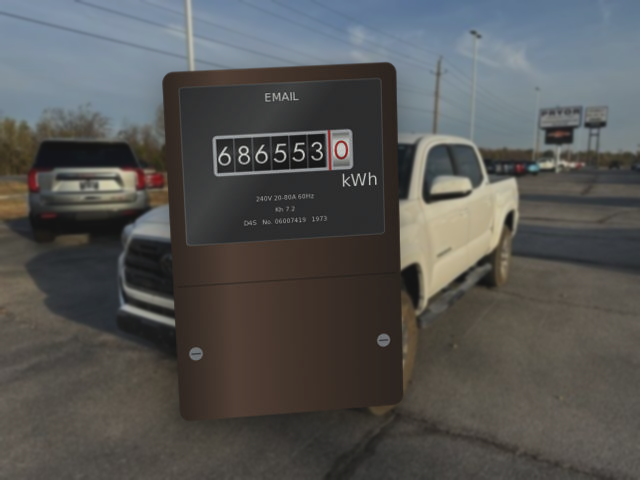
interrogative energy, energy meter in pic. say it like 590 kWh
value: 686553.0 kWh
